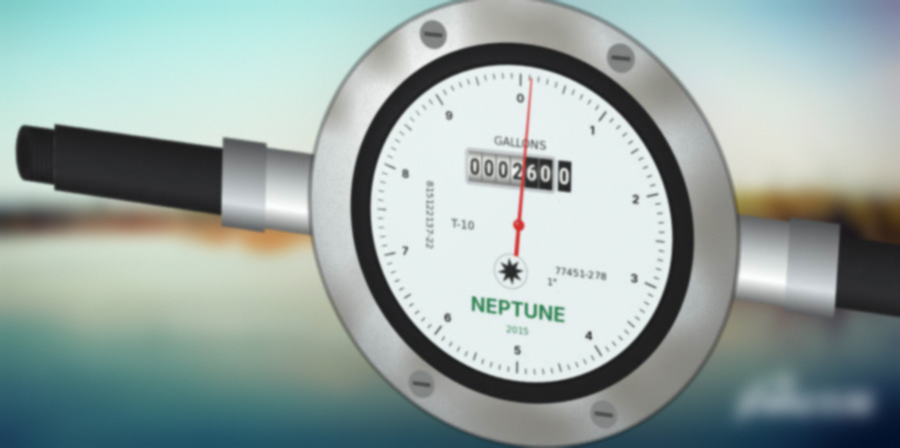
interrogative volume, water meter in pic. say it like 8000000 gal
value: 2600.1 gal
